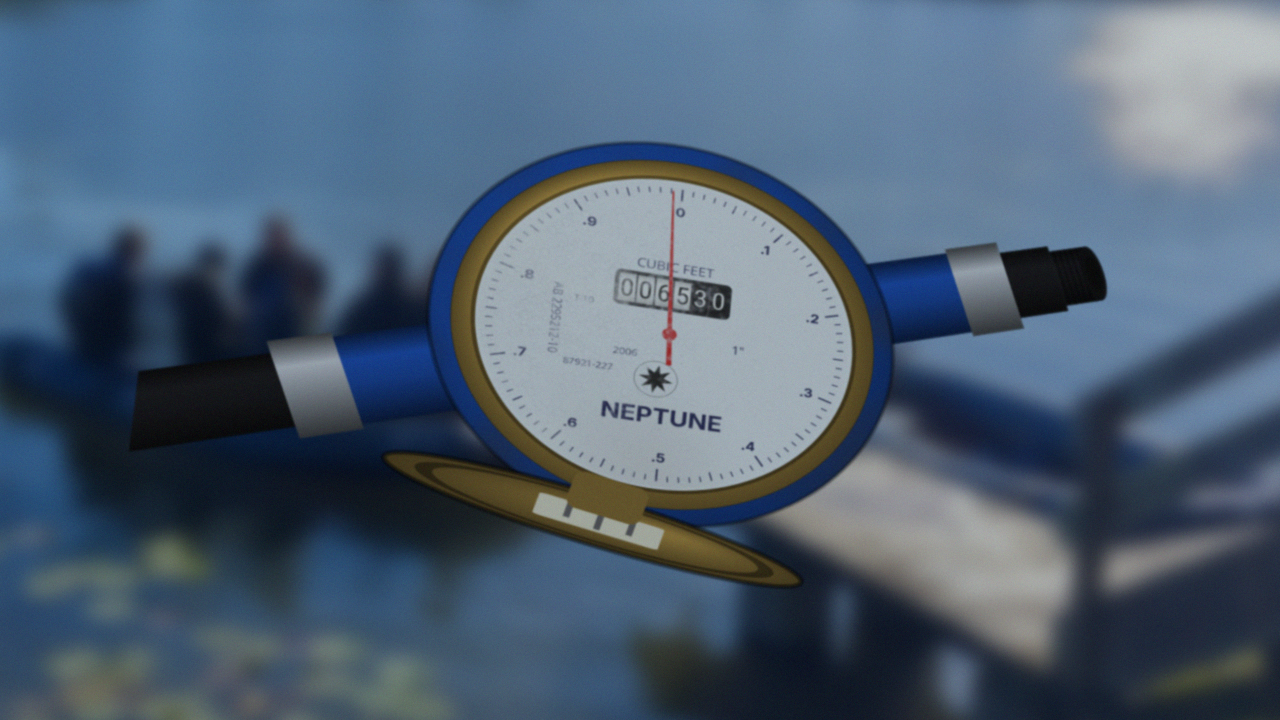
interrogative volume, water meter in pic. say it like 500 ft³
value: 6529.99 ft³
